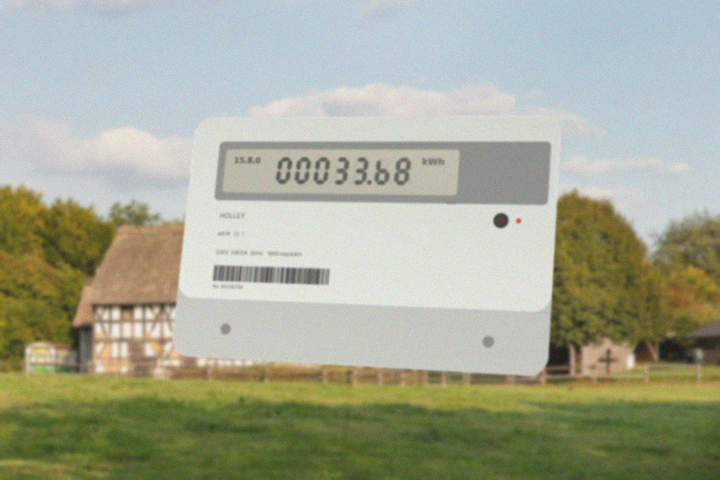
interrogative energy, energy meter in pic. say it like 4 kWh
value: 33.68 kWh
